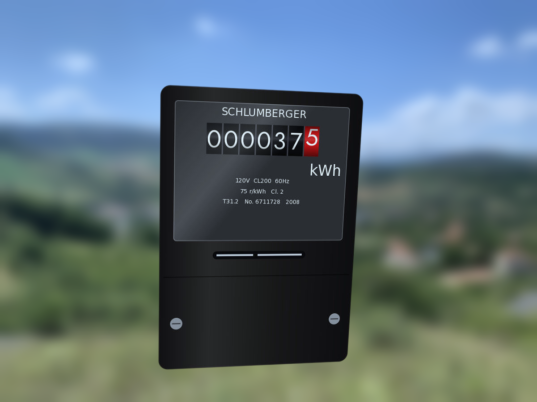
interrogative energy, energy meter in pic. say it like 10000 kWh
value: 37.5 kWh
